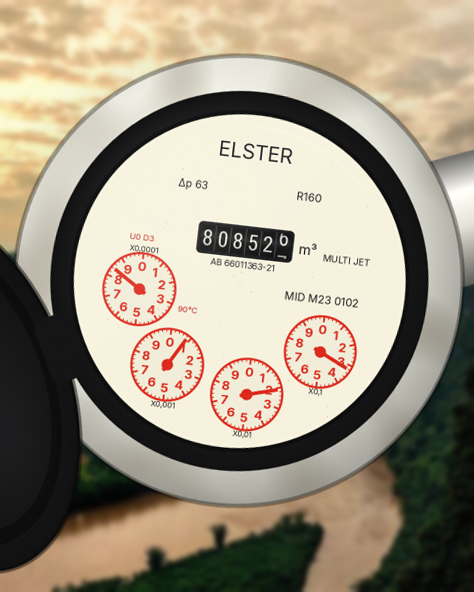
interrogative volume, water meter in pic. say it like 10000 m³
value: 808526.3208 m³
